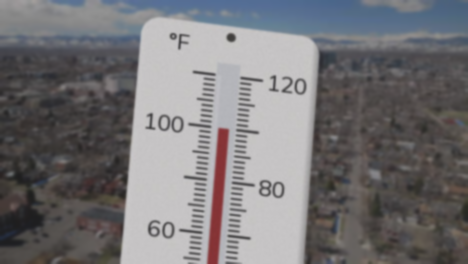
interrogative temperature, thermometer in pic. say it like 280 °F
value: 100 °F
